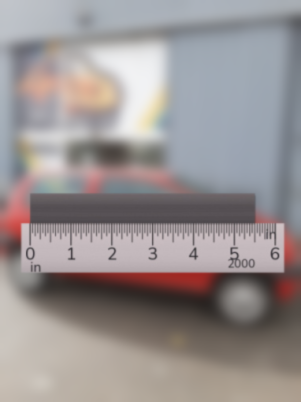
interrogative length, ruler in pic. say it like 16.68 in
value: 5.5 in
